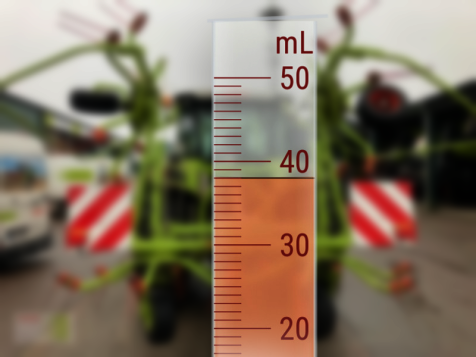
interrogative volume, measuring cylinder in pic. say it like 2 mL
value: 38 mL
